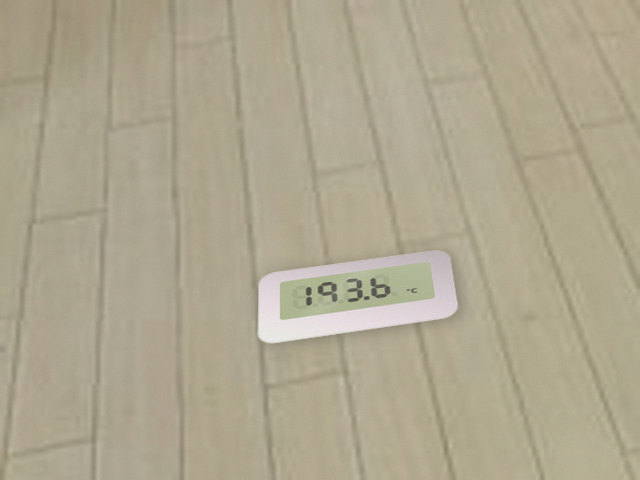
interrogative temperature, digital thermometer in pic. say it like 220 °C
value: 193.6 °C
